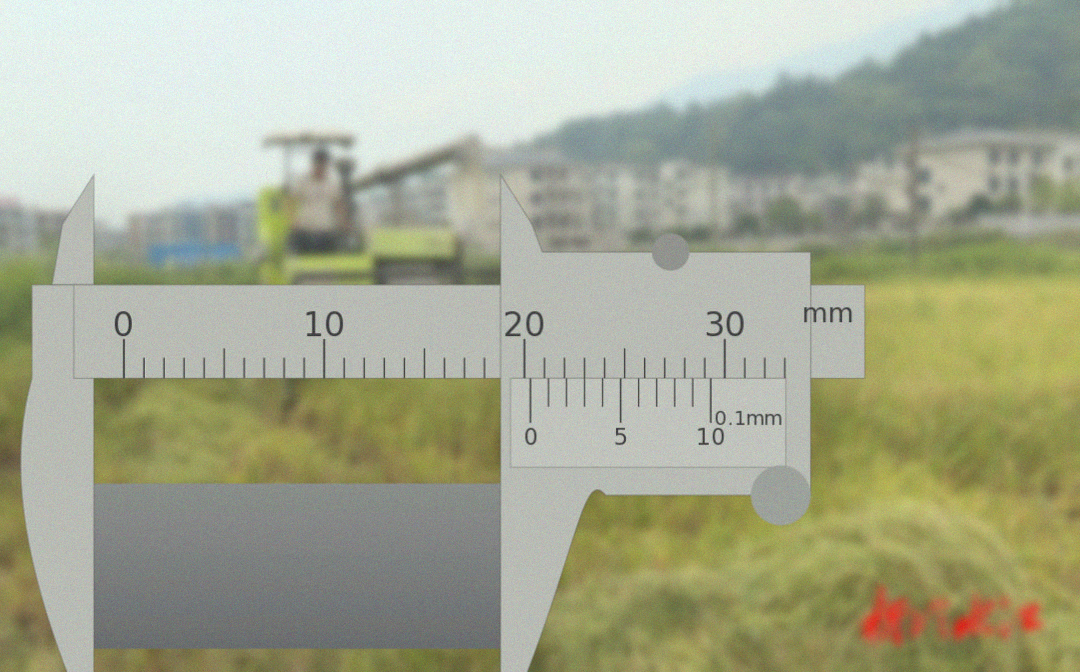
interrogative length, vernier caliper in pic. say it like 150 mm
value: 20.3 mm
